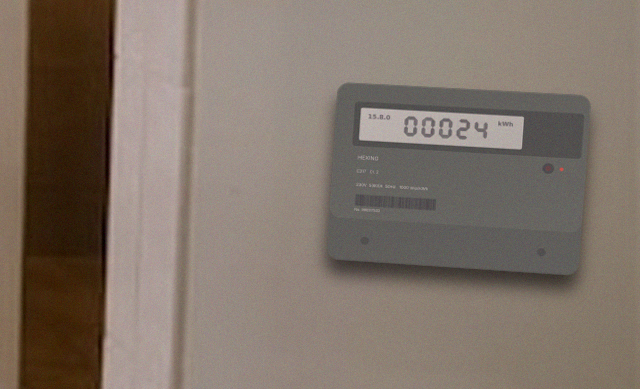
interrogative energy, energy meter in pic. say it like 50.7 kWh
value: 24 kWh
